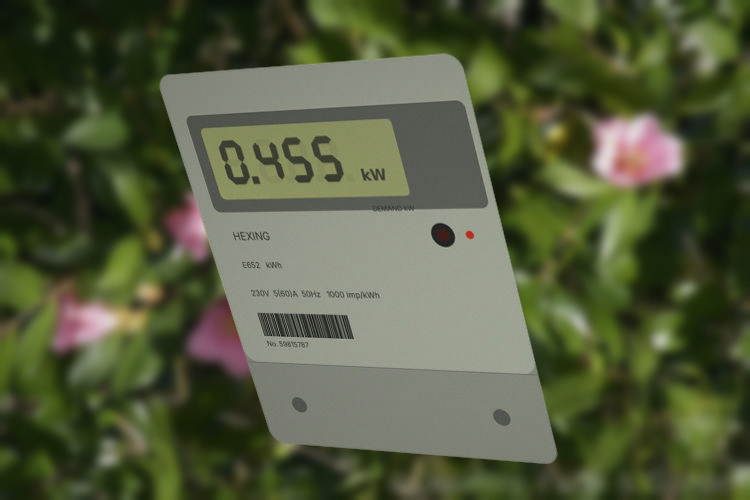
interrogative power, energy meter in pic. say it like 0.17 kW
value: 0.455 kW
